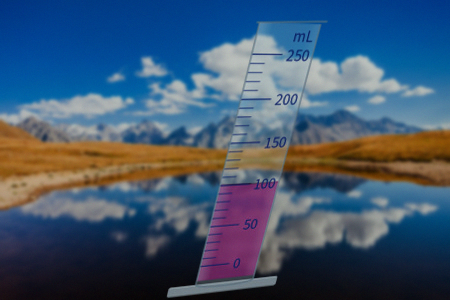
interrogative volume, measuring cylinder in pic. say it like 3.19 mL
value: 100 mL
